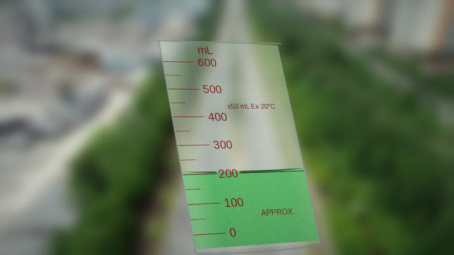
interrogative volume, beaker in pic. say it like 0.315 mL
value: 200 mL
